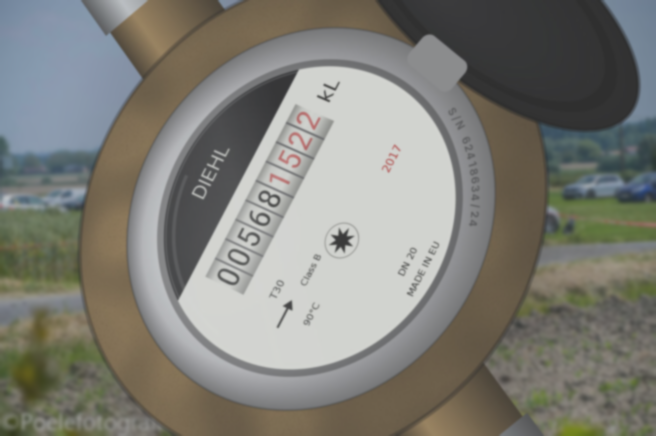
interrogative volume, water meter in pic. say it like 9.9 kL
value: 568.1522 kL
